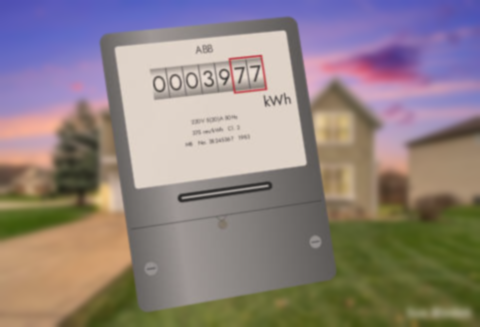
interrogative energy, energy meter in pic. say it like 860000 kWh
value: 39.77 kWh
